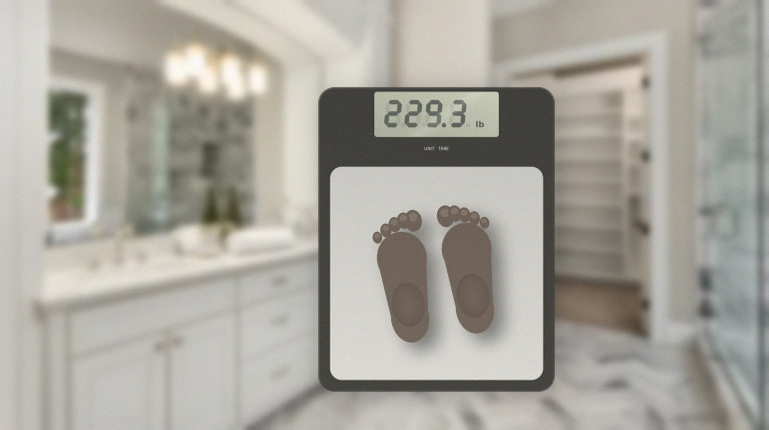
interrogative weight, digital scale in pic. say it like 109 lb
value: 229.3 lb
